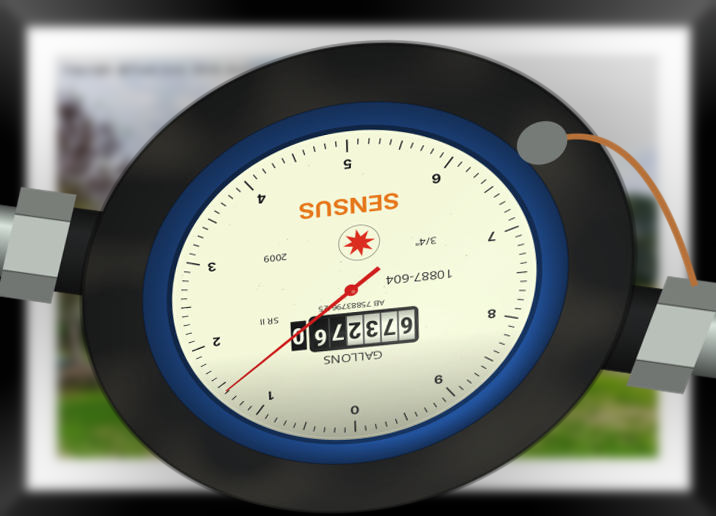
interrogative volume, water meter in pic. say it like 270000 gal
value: 6732761.4 gal
